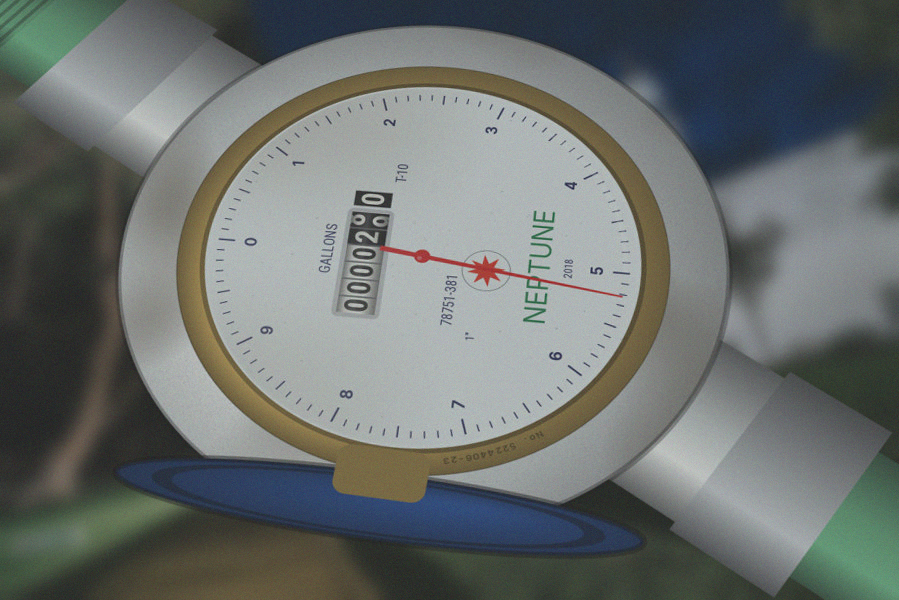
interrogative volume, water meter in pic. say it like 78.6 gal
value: 285.2 gal
